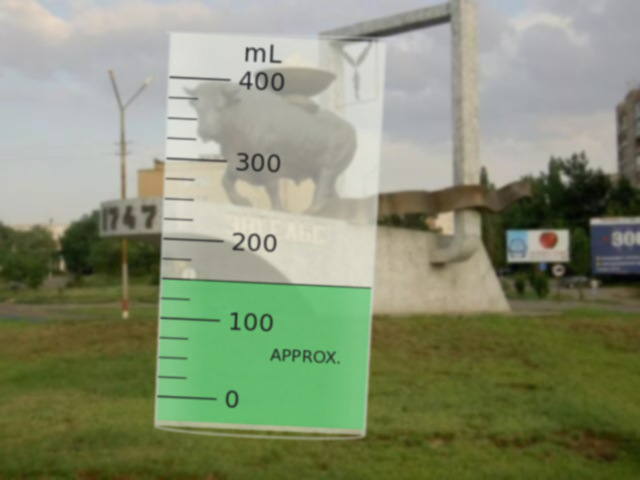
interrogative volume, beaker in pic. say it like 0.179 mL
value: 150 mL
